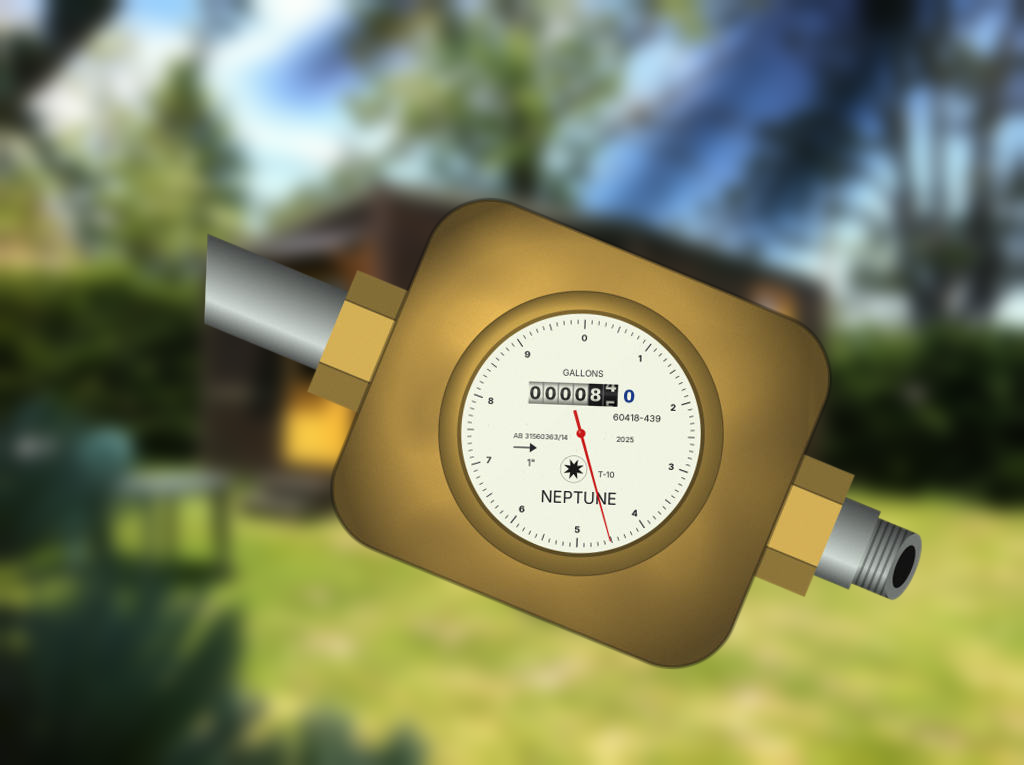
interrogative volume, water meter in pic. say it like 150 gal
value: 844.5 gal
